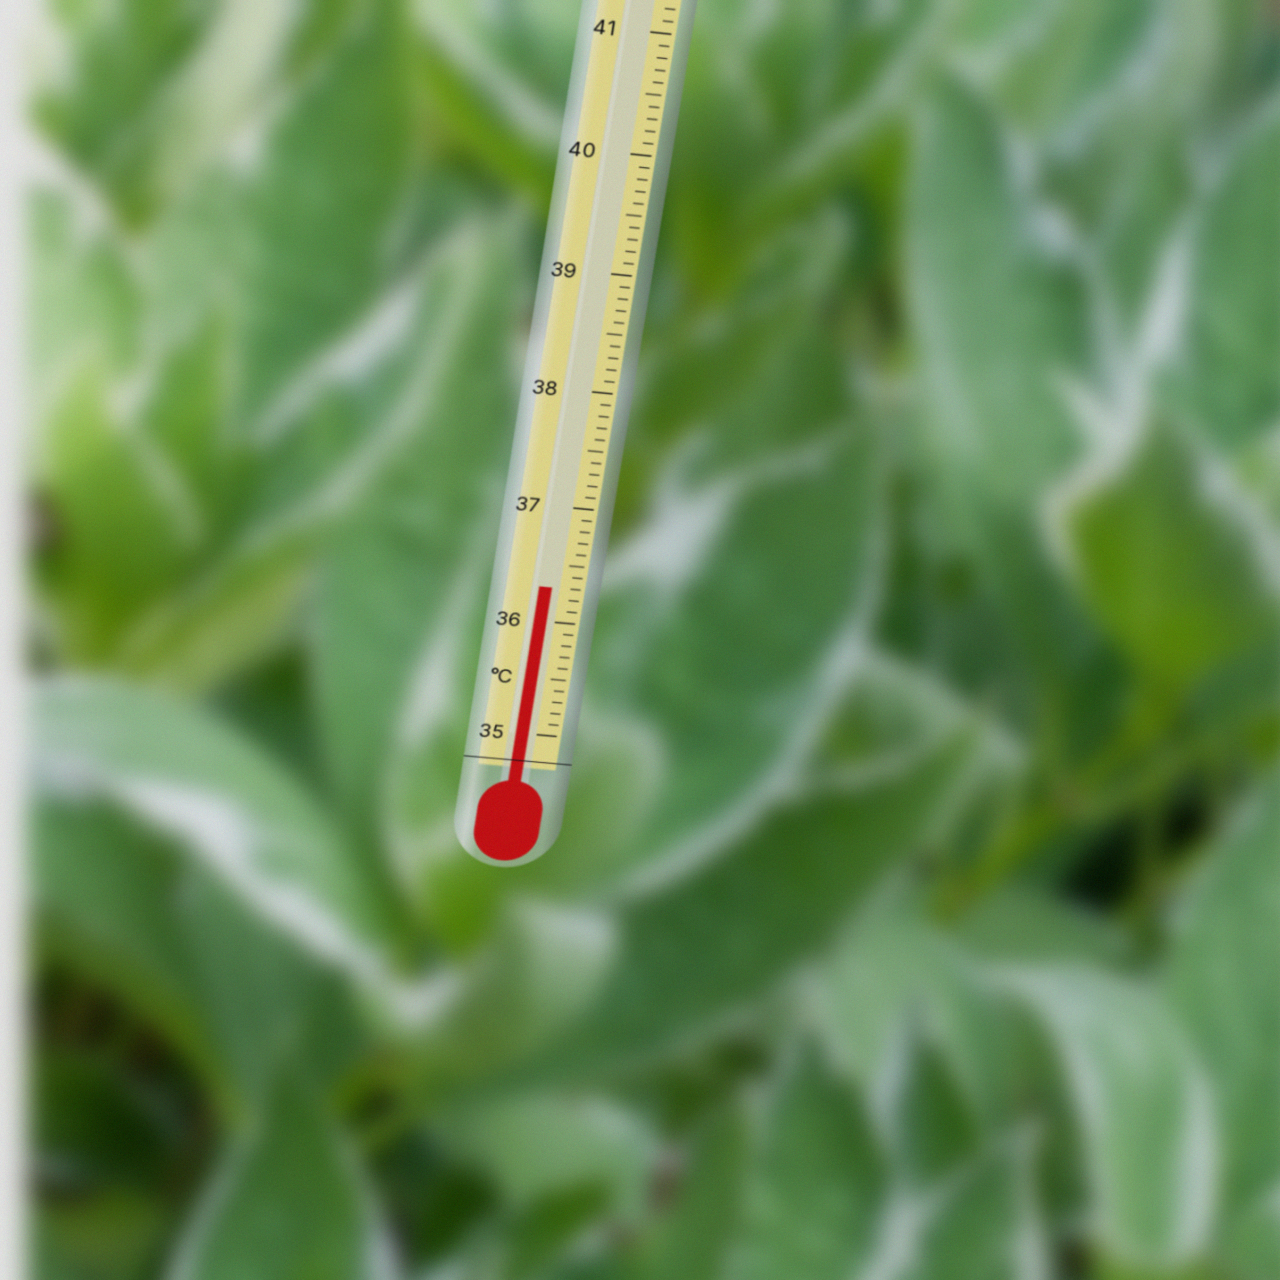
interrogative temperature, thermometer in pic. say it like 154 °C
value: 36.3 °C
